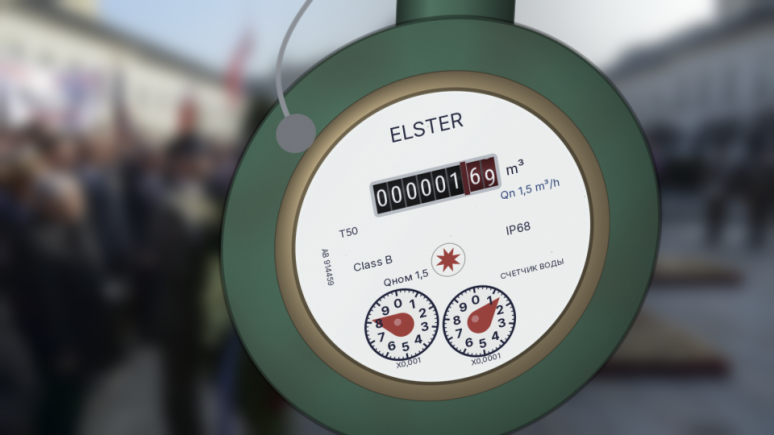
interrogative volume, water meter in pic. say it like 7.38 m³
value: 1.6881 m³
